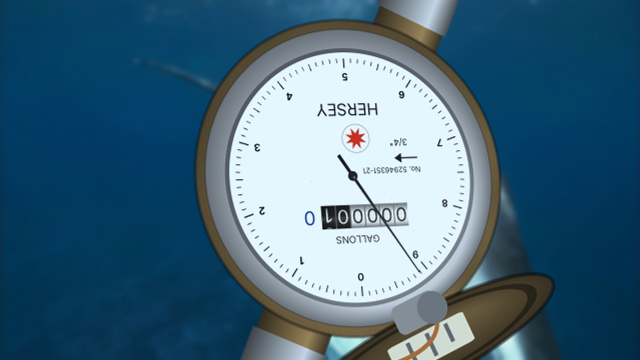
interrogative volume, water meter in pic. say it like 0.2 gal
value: 9.1 gal
